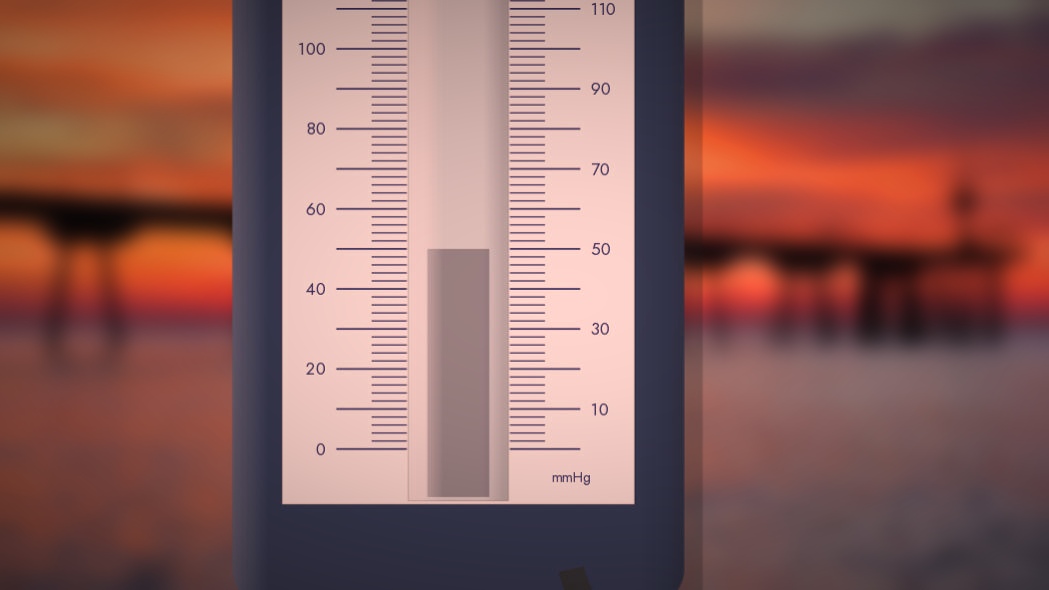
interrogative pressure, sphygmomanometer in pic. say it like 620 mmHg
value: 50 mmHg
